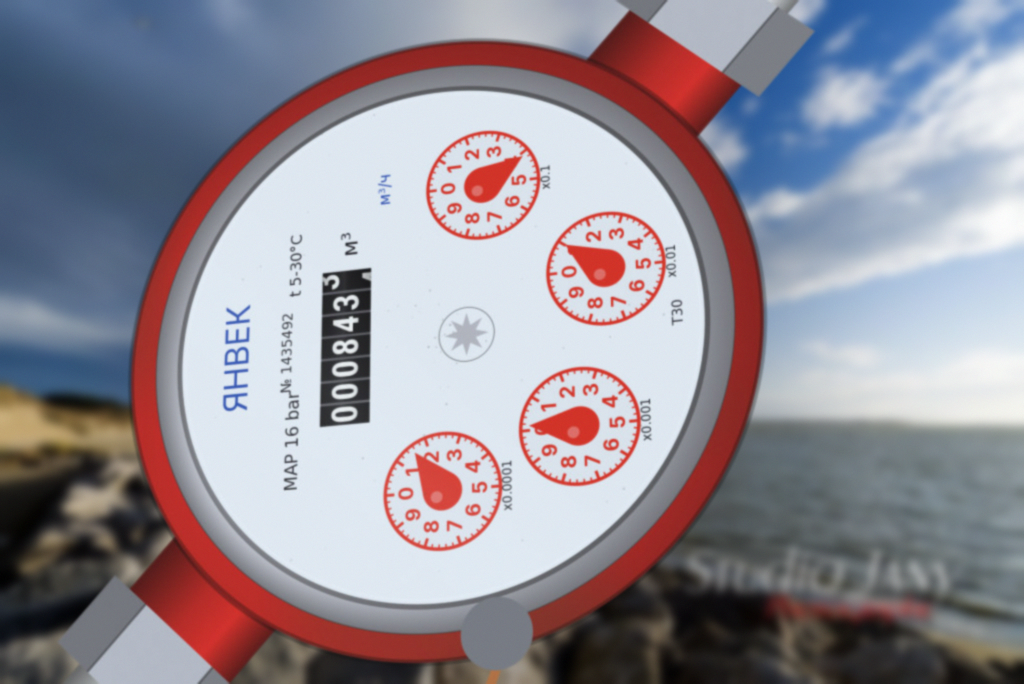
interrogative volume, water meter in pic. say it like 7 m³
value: 8433.4101 m³
